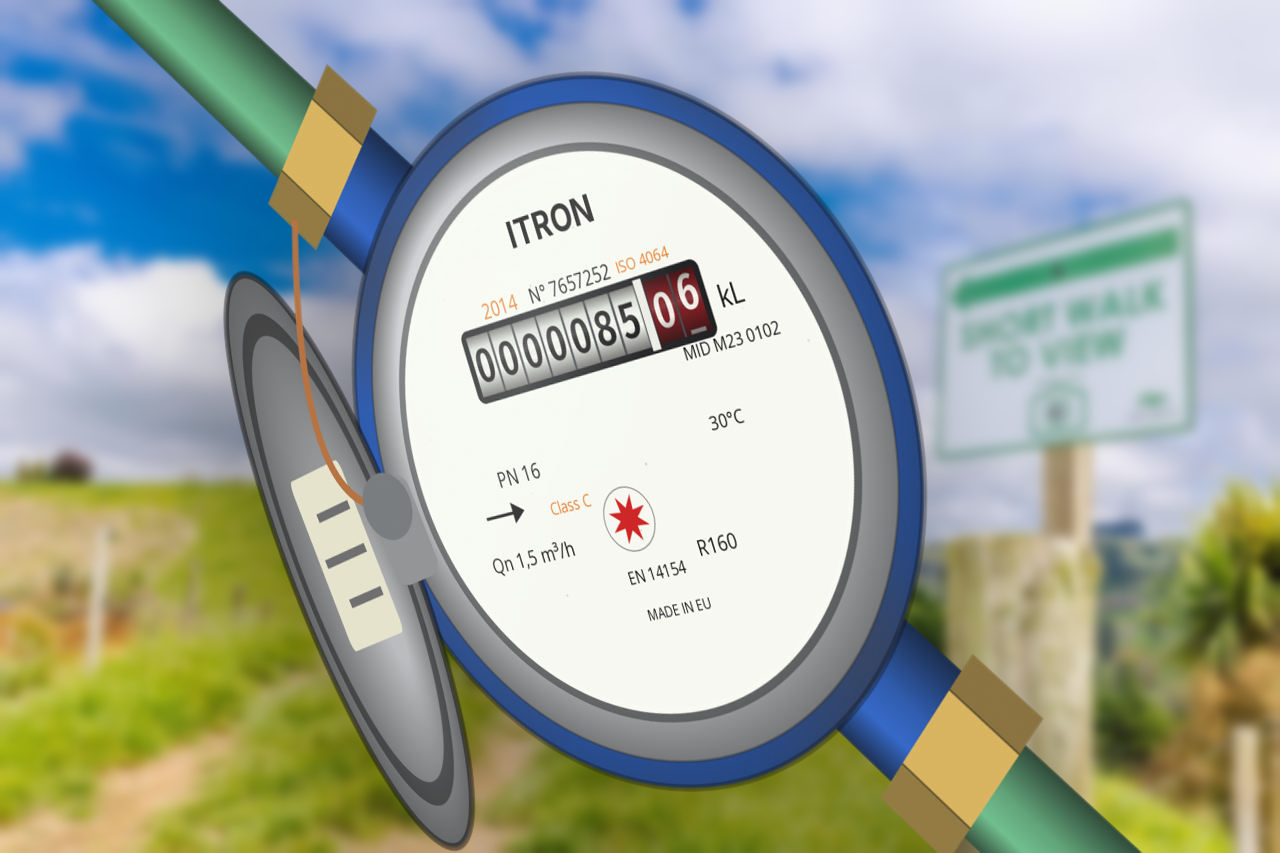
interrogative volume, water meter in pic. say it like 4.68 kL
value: 85.06 kL
